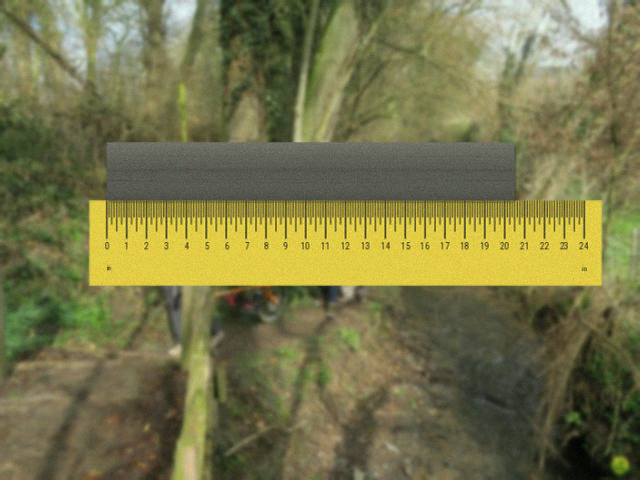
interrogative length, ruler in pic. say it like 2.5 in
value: 20.5 in
